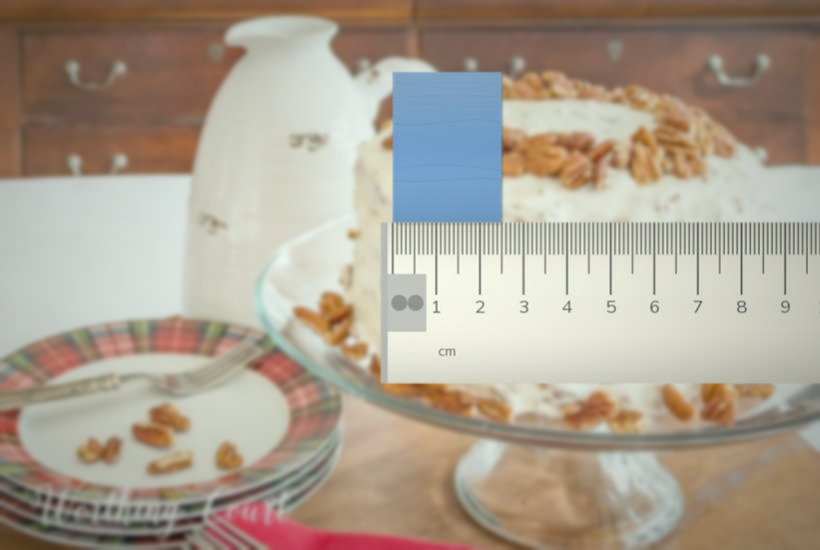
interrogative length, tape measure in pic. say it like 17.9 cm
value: 2.5 cm
